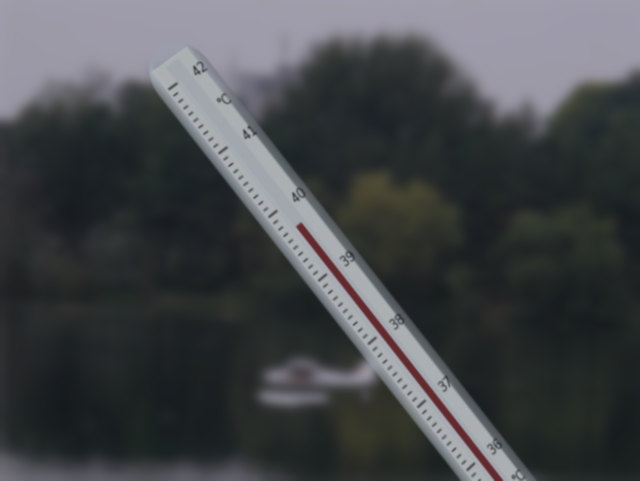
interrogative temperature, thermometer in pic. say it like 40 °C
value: 39.7 °C
